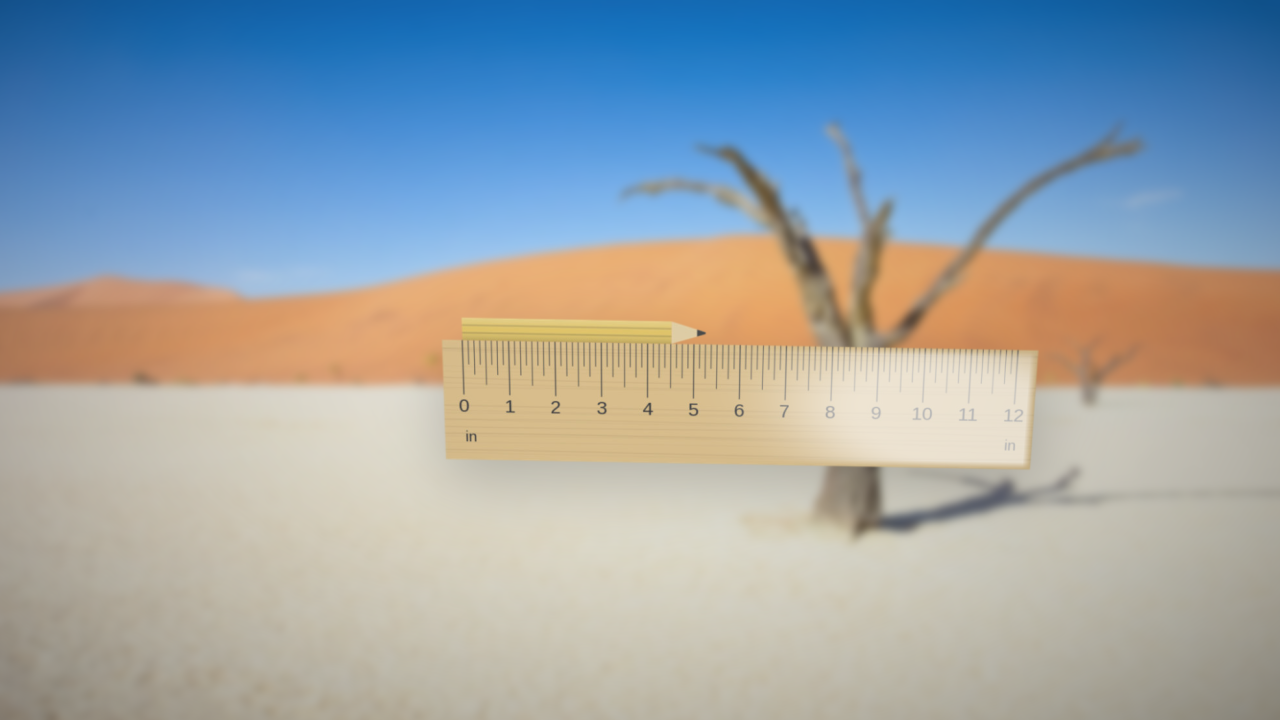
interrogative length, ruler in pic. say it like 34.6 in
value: 5.25 in
